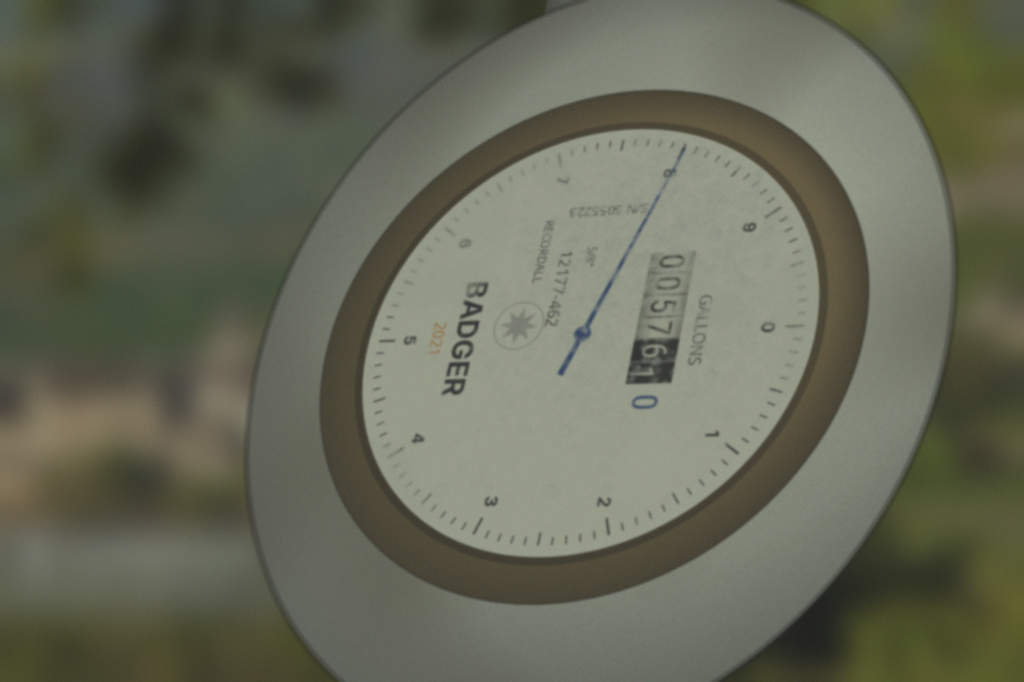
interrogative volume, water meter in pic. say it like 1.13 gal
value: 57608.0 gal
